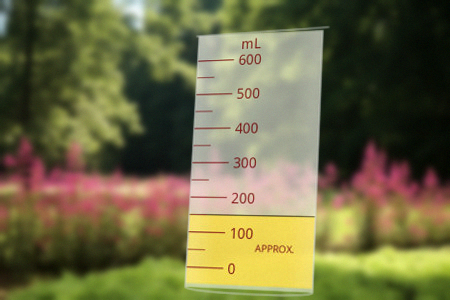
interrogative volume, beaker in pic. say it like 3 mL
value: 150 mL
